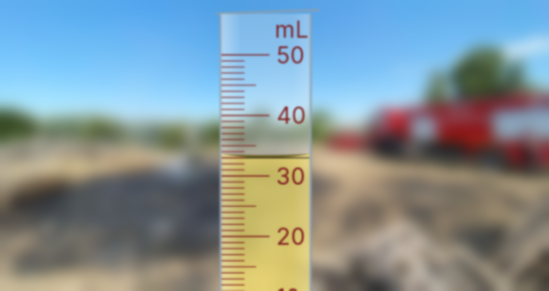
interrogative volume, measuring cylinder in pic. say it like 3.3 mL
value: 33 mL
